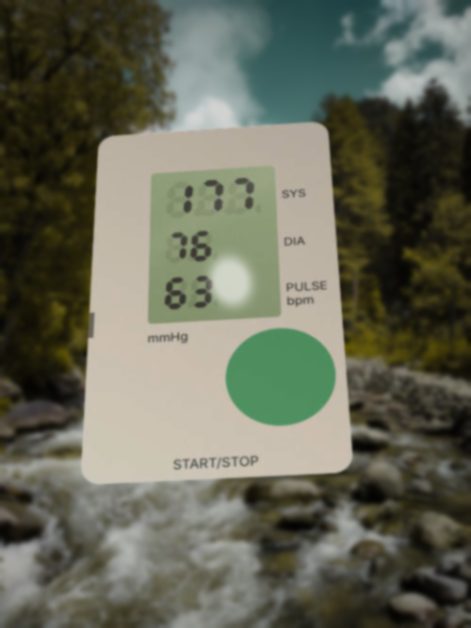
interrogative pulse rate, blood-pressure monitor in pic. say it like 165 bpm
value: 63 bpm
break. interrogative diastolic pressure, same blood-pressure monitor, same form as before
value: 76 mmHg
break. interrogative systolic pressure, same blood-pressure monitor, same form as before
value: 177 mmHg
